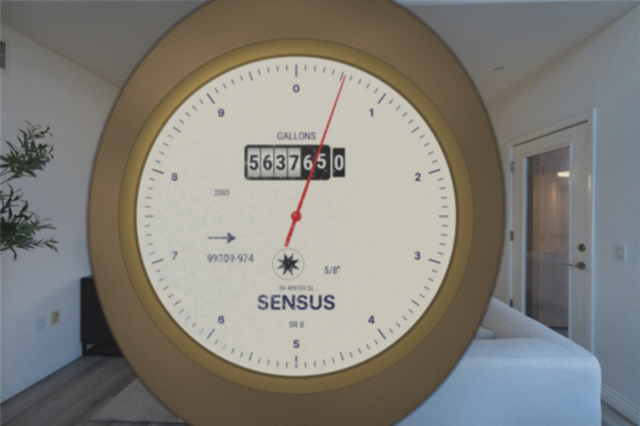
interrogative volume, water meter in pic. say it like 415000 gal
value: 5637650.5 gal
